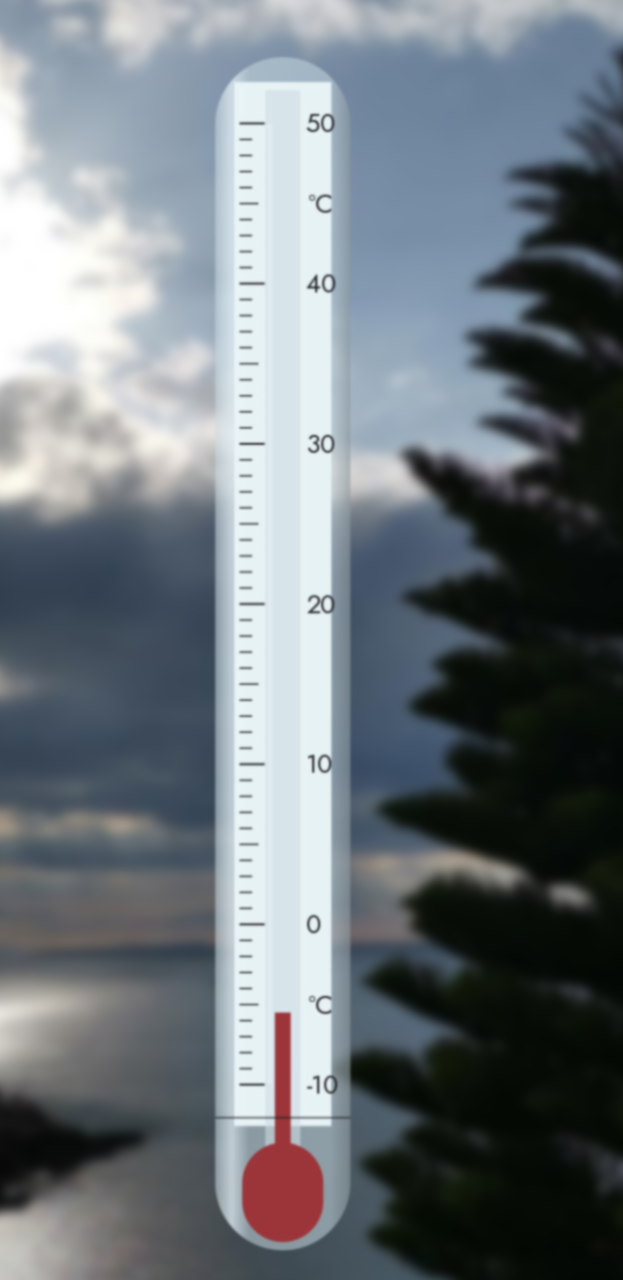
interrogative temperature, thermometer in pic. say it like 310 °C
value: -5.5 °C
